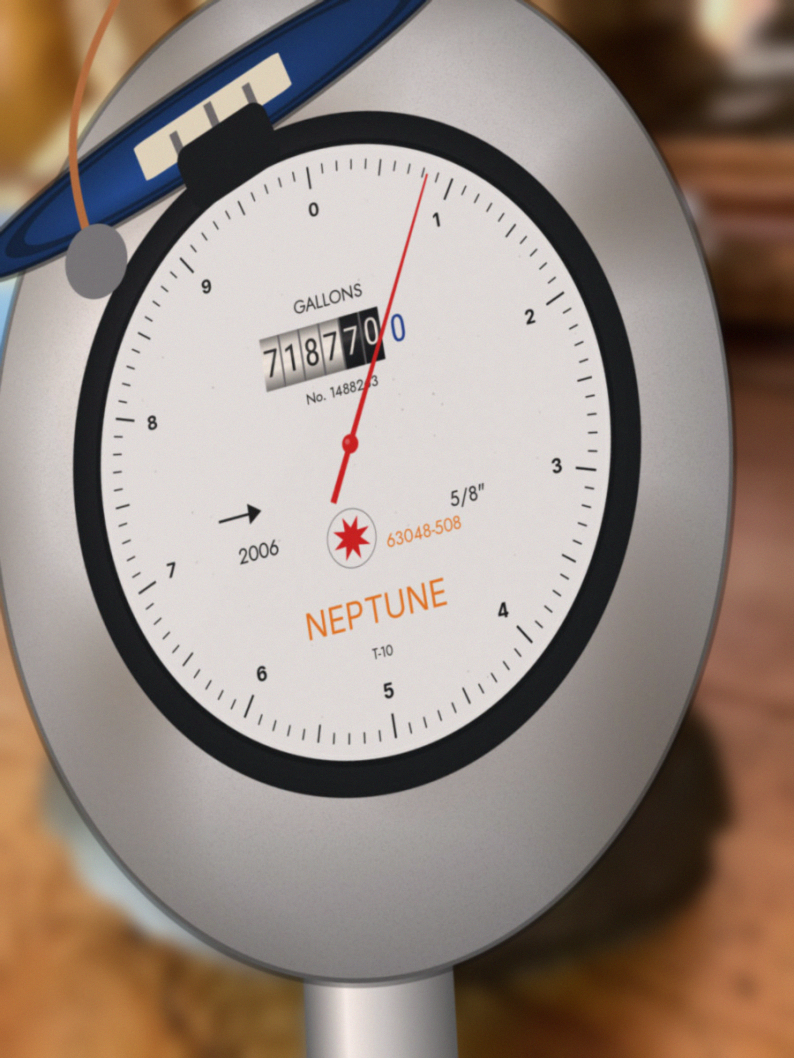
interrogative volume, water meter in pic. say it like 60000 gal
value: 7187700.8 gal
